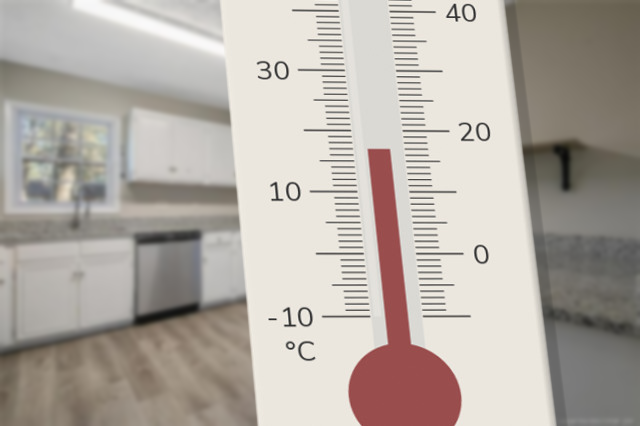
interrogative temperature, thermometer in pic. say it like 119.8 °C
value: 17 °C
